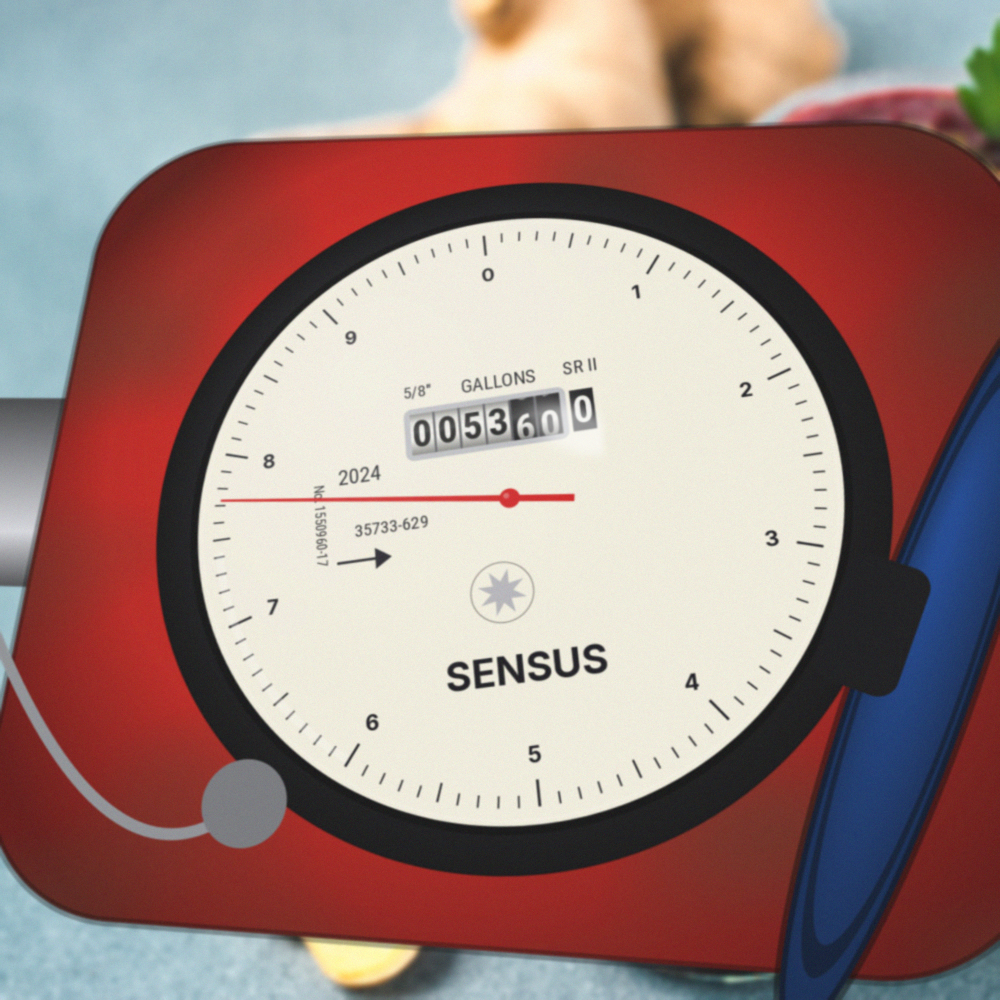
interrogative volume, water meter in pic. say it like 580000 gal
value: 53597.7 gal
